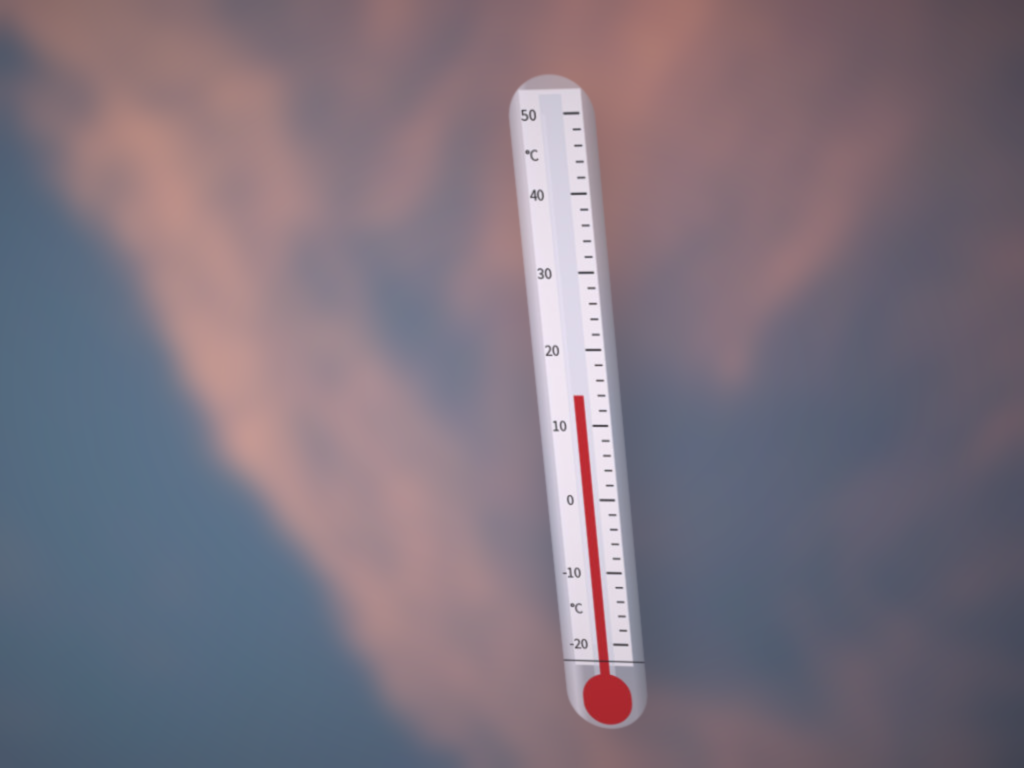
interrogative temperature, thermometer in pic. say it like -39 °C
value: 14 °C
